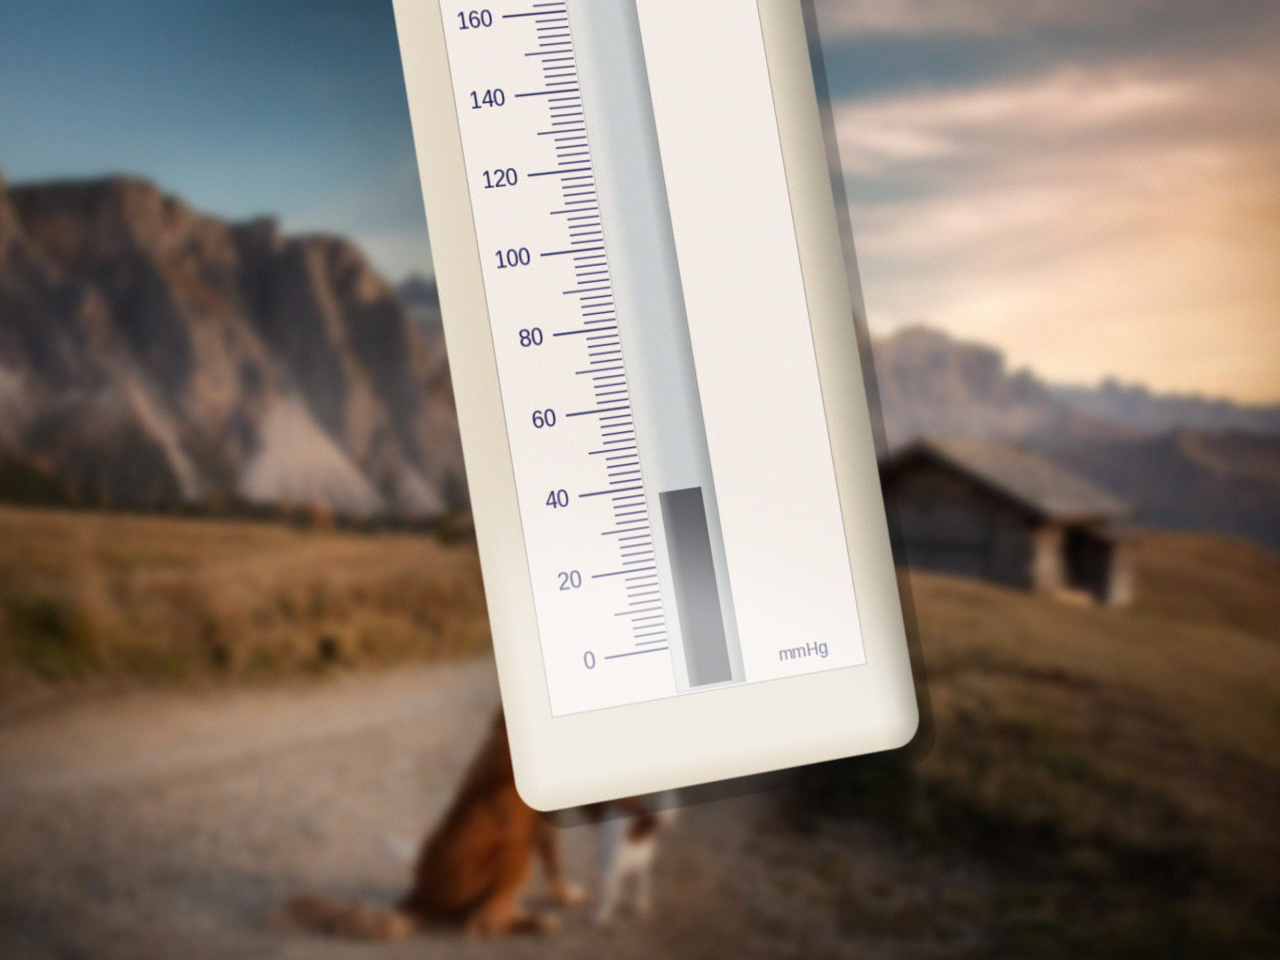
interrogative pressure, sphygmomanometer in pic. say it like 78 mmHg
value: 38 mmHg
